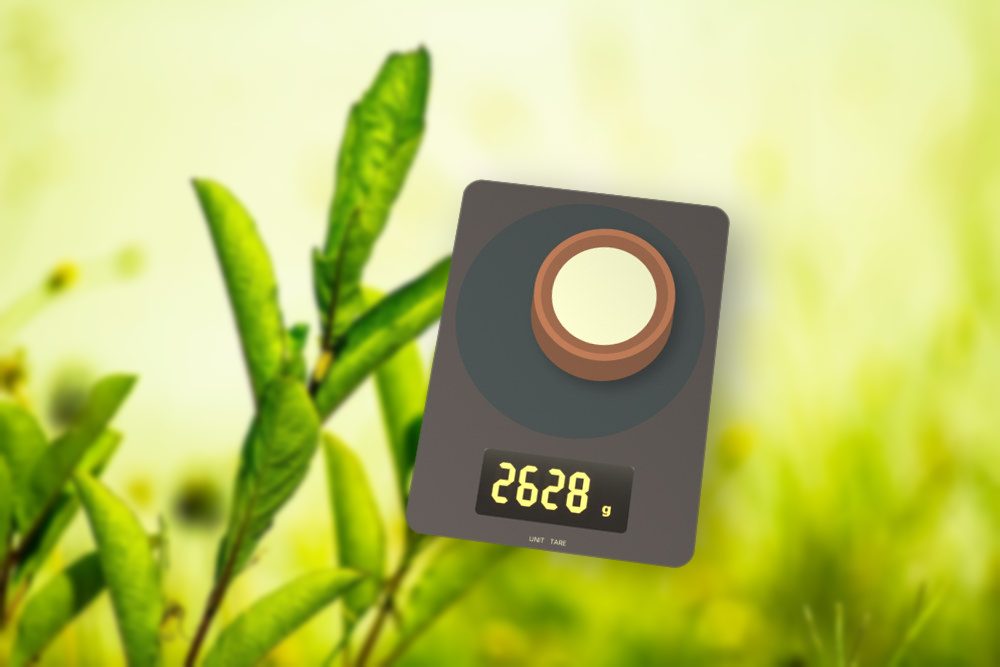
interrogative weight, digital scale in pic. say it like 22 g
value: 2628 g
